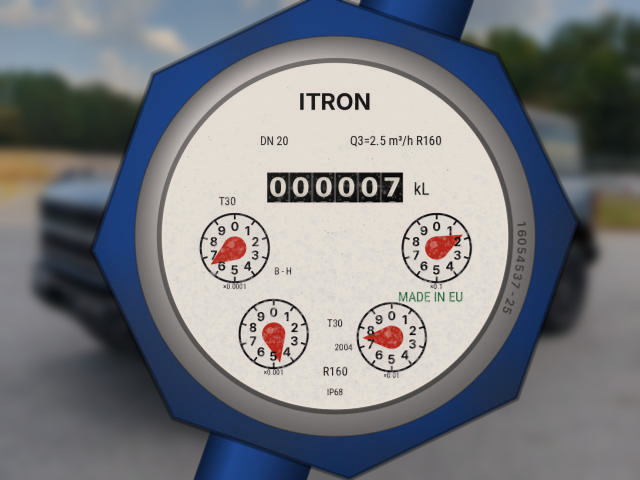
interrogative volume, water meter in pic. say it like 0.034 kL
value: 7.1746 kL
